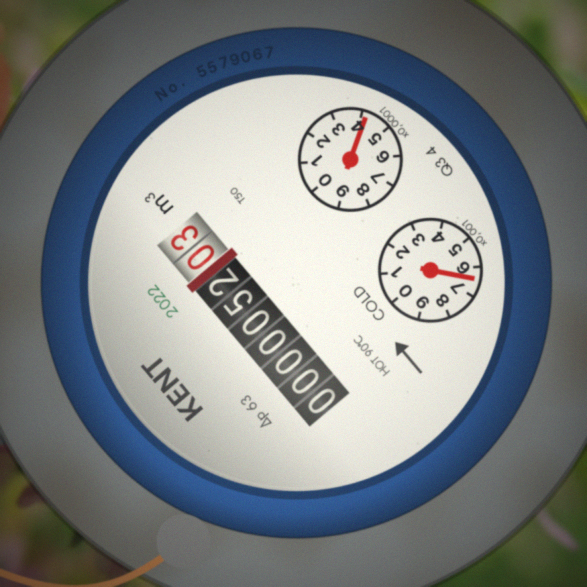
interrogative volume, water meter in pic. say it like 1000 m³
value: 52.0364 m³
